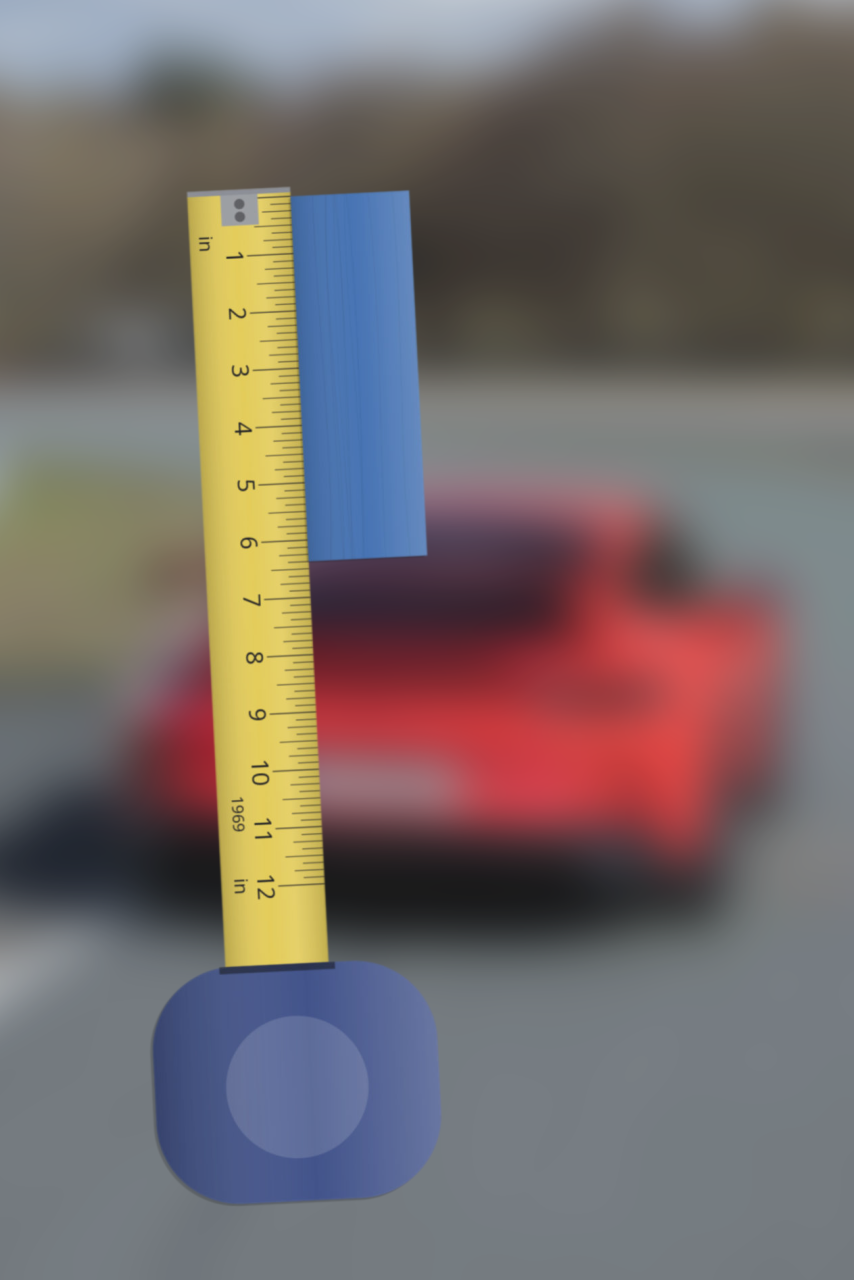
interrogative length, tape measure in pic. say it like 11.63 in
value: 6.375 in
